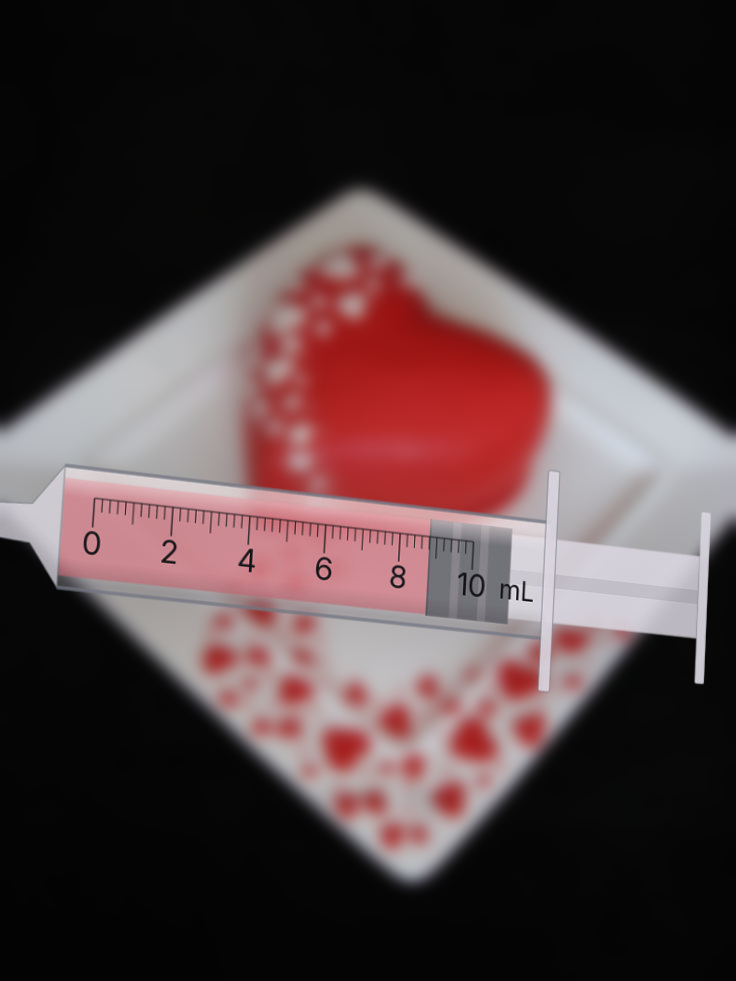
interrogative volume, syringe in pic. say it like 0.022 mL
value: 8.8 mL
